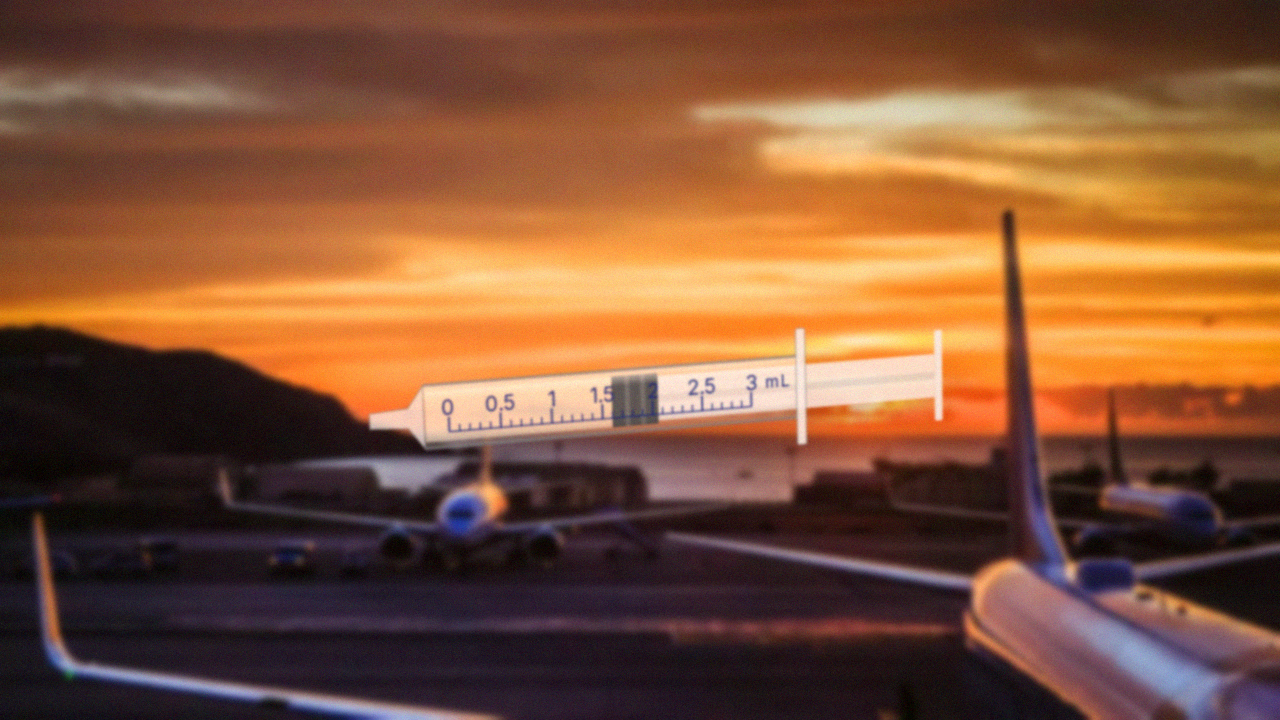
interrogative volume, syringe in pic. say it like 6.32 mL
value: 1.6 mL
